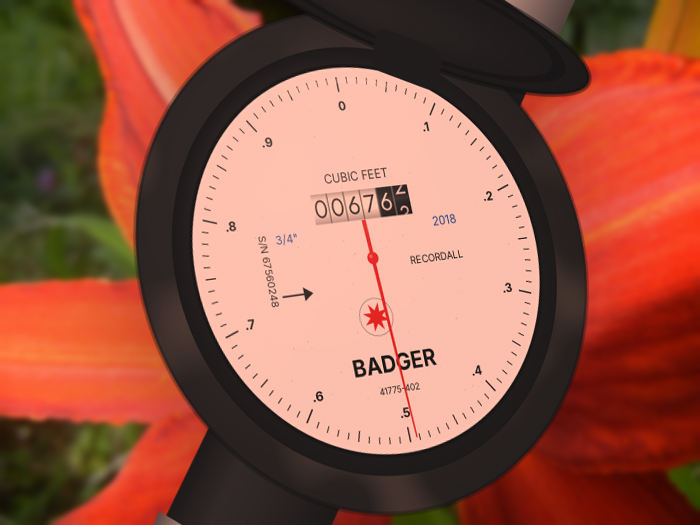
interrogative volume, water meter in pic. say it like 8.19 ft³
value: 6762.49 ft³
